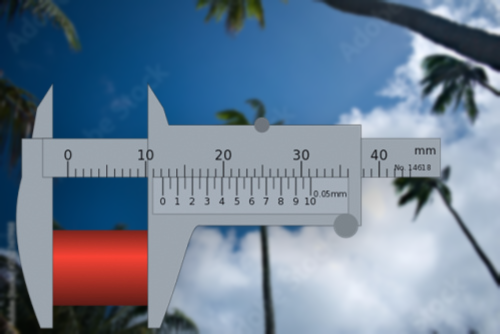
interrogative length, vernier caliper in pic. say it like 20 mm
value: 12.2 mm
